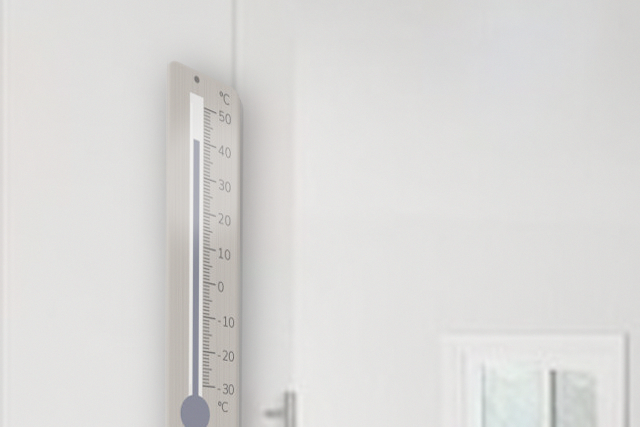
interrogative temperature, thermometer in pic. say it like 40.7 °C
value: 40 °C
